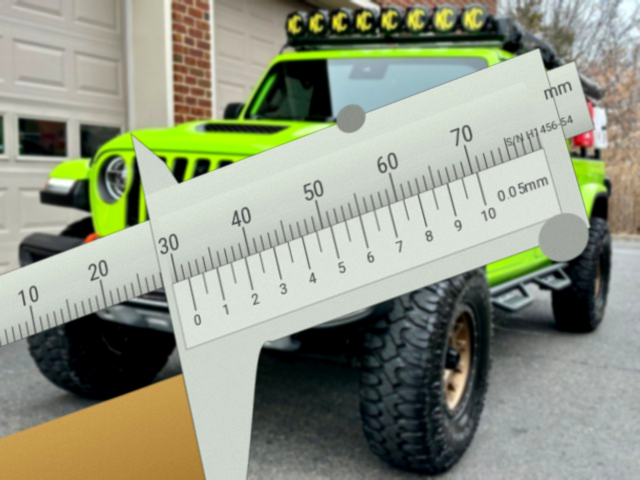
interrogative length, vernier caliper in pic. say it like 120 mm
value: 31.6 mm
